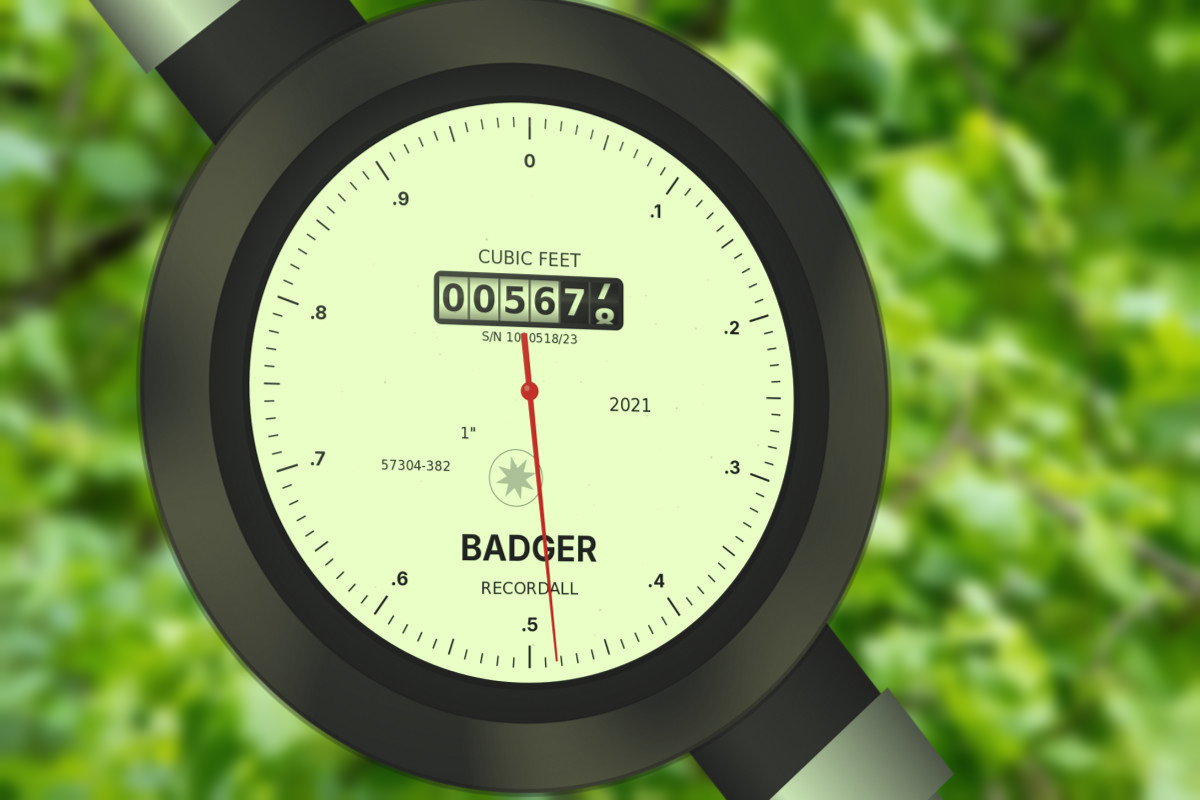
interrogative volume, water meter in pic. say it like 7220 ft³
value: 5677.48 ft³
